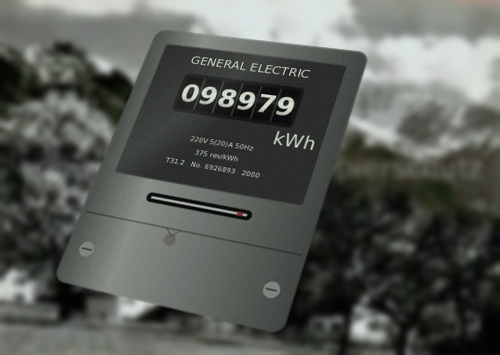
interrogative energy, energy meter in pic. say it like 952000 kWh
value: 98979 kWh
